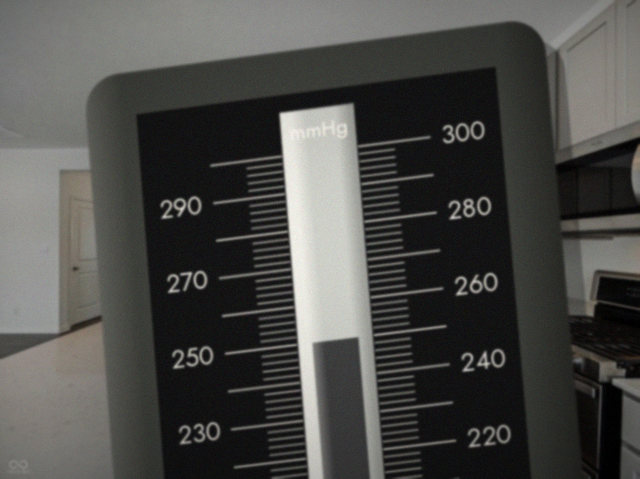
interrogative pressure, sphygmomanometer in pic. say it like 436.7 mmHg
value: 250 mmHg
